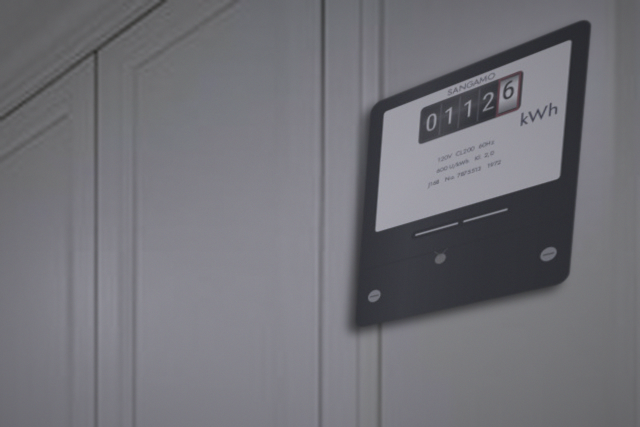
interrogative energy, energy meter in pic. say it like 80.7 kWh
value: 112.6 kWh
